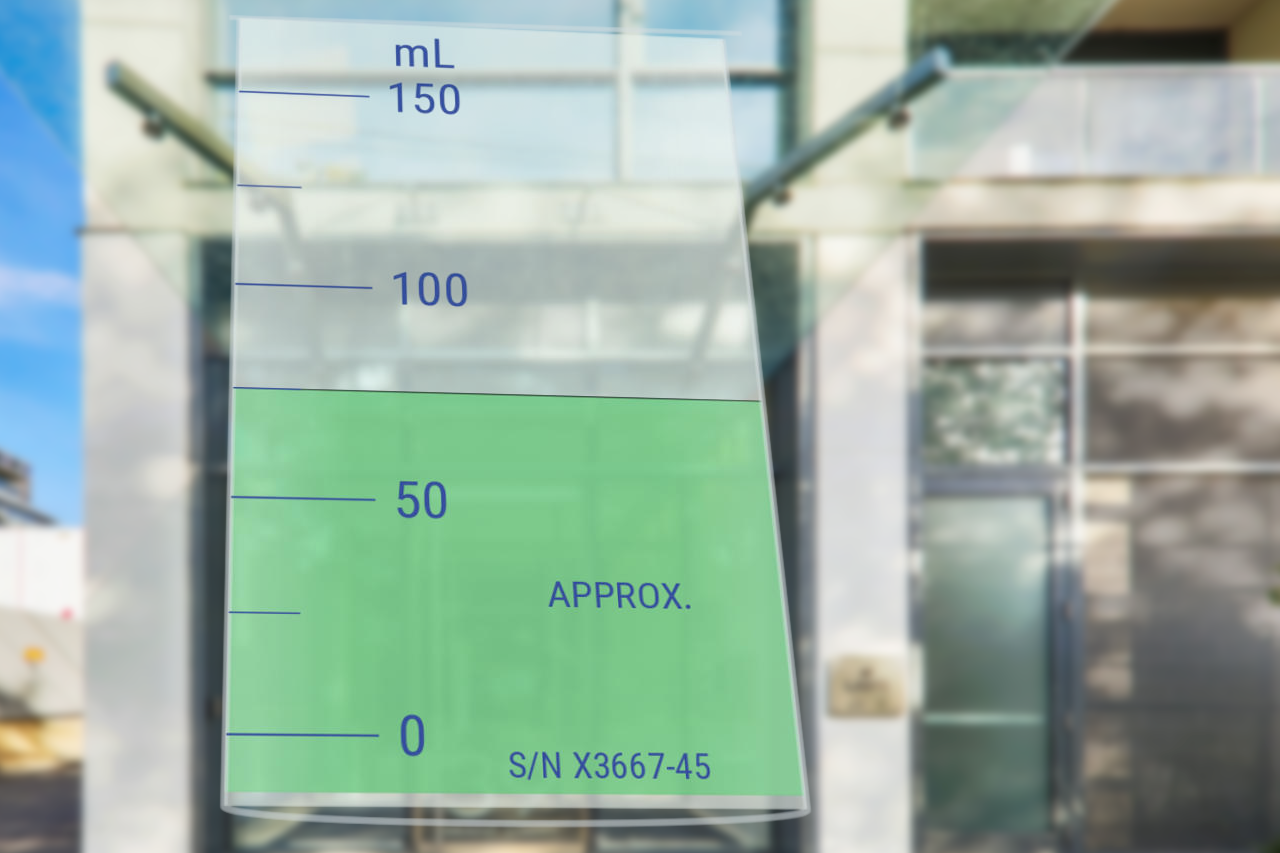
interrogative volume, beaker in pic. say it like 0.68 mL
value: 75 mL
